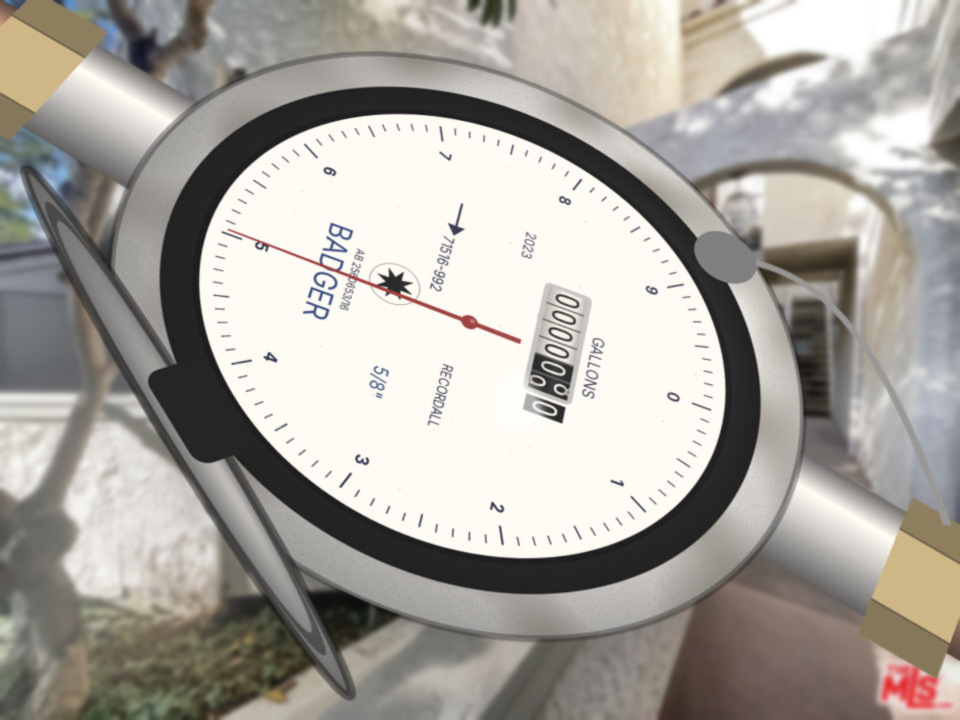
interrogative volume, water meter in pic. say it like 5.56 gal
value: 85.0 gal
